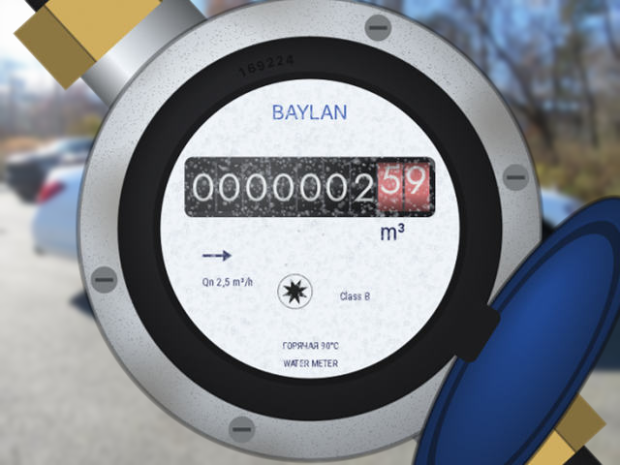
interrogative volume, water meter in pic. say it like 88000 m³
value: 2.59 m³
